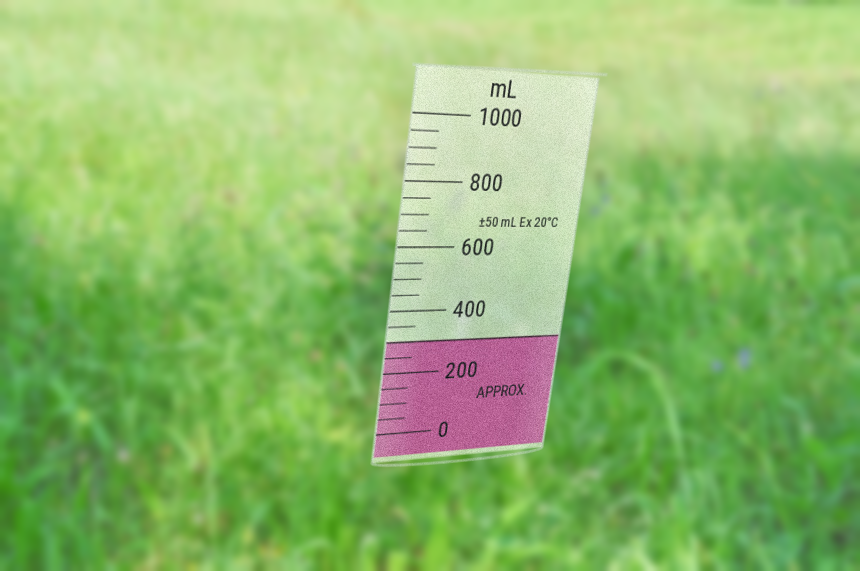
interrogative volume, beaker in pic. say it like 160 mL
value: 300 mL
